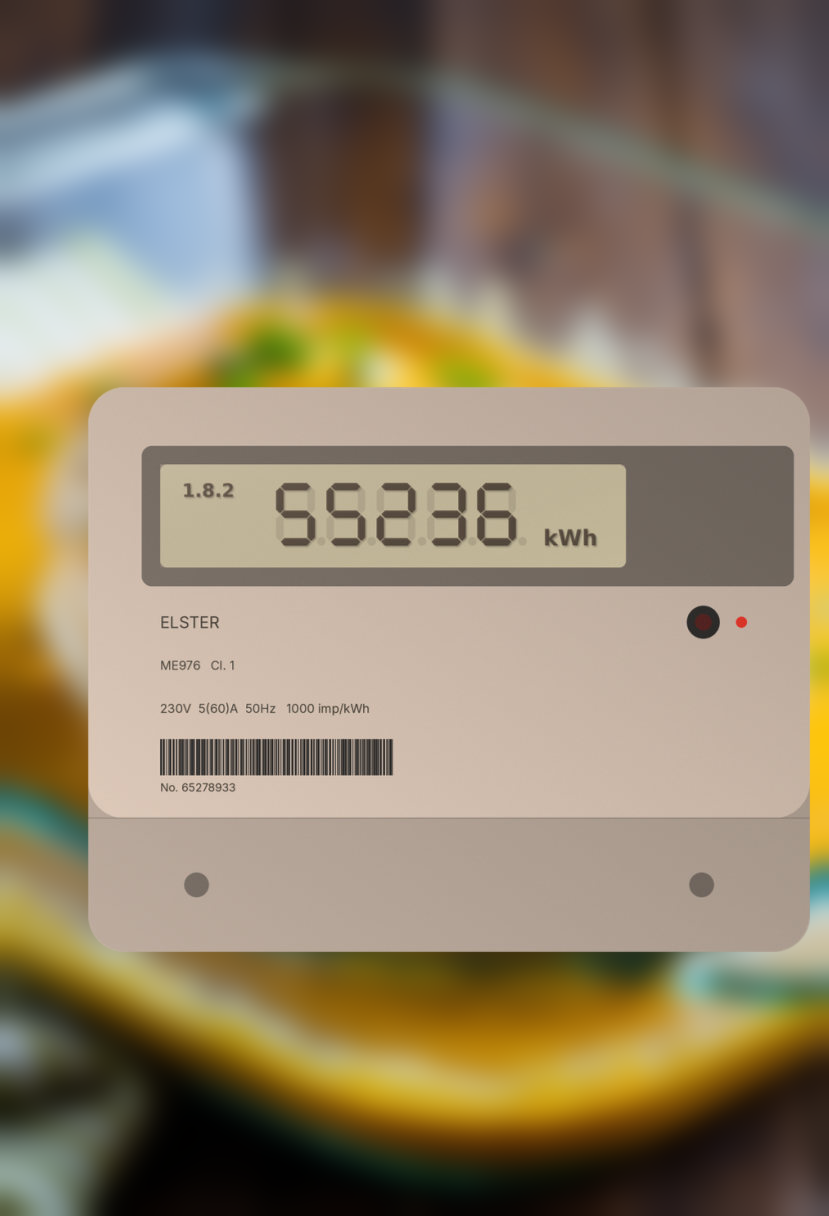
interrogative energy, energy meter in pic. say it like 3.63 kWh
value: 55236 kWh
